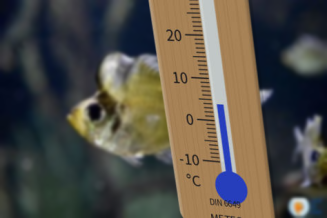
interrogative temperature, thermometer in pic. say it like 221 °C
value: 4 °C
